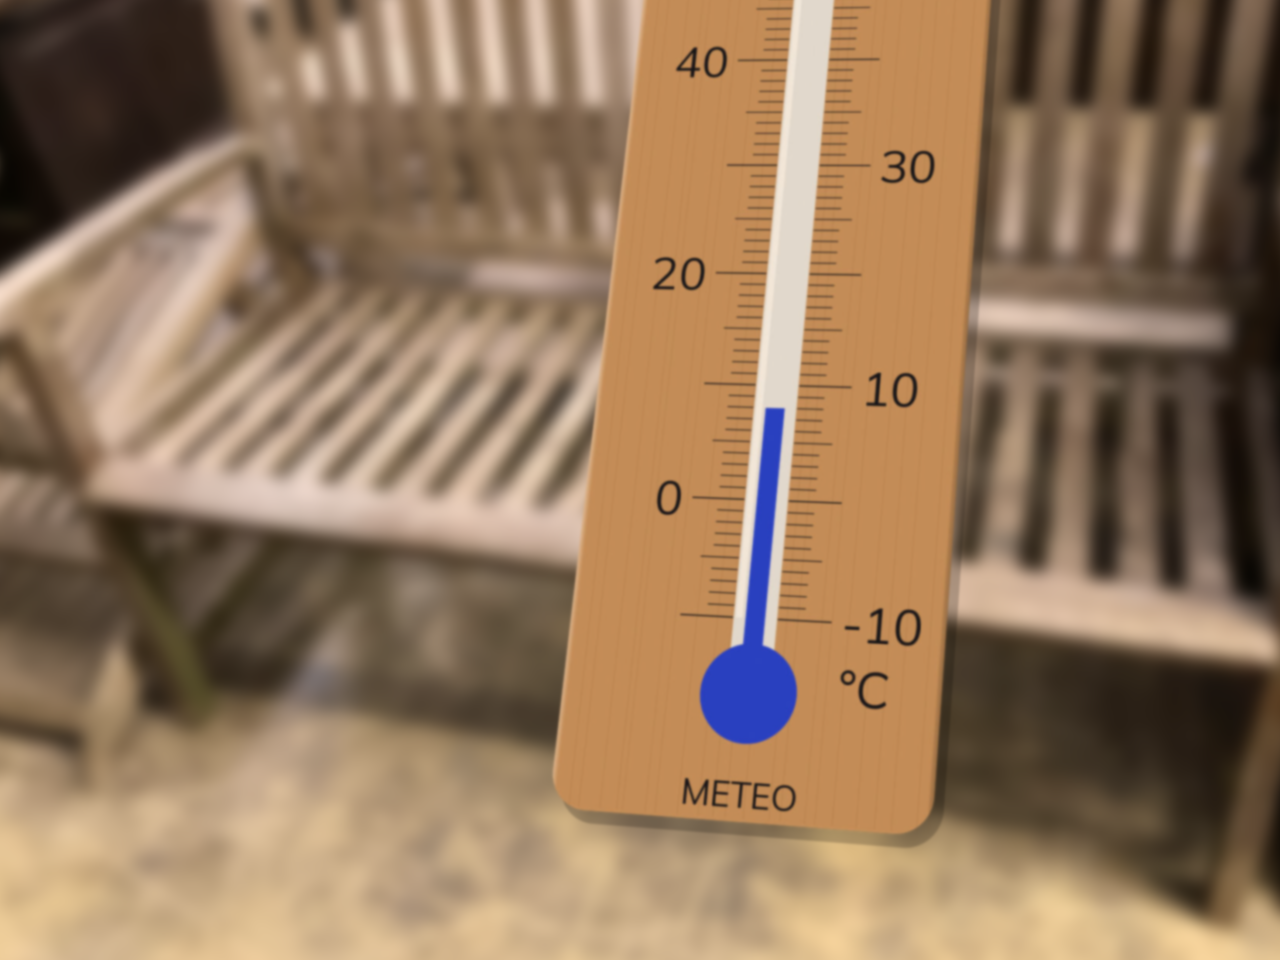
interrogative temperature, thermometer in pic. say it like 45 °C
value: 8 °C
